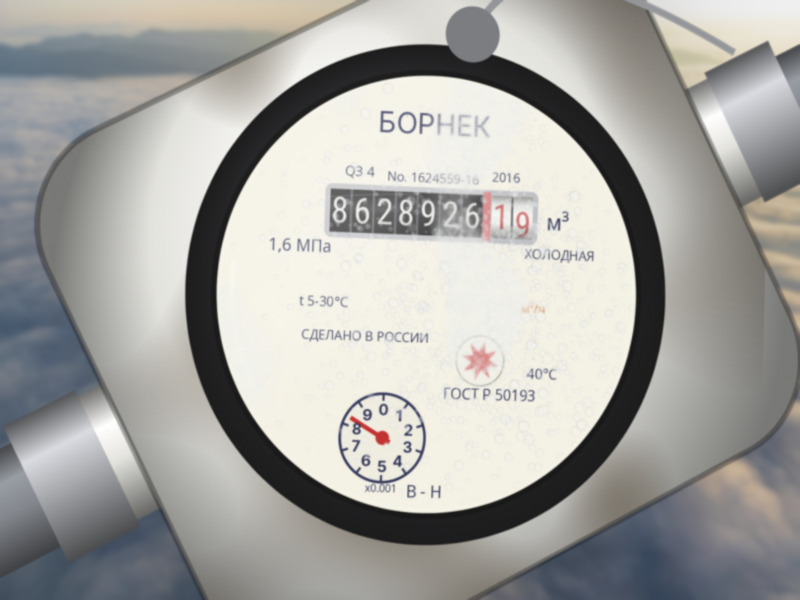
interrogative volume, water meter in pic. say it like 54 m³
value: 8628926.188 m³
